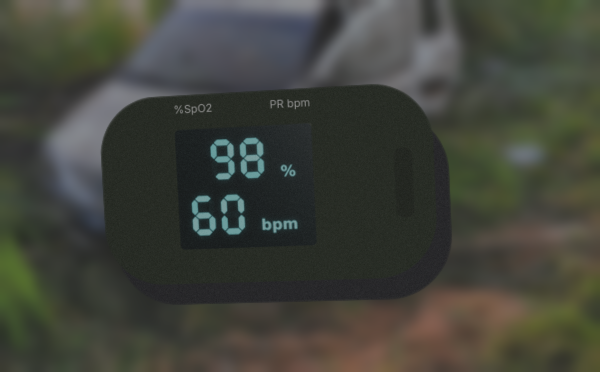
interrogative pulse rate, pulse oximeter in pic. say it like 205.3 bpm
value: 60 bpm
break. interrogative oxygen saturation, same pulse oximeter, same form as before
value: 98 %
